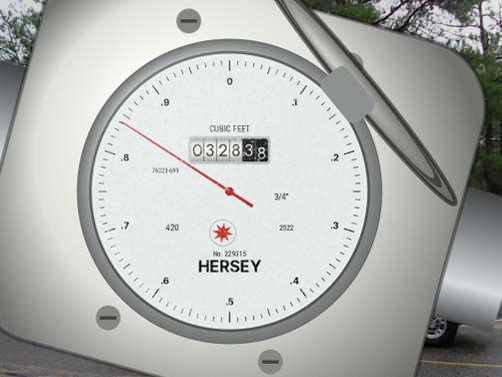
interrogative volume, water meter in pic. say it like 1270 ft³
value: 32837.84 ft³
